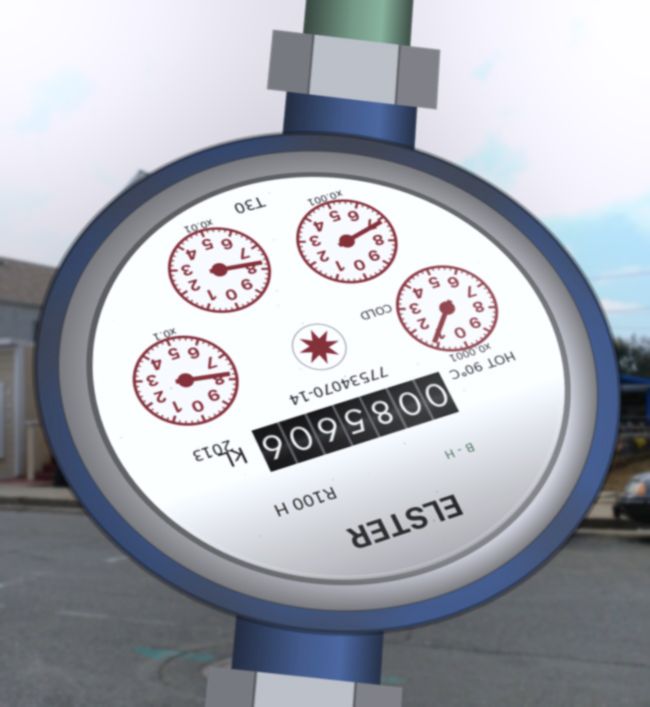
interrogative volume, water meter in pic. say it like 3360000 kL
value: 85606.7771 kL
